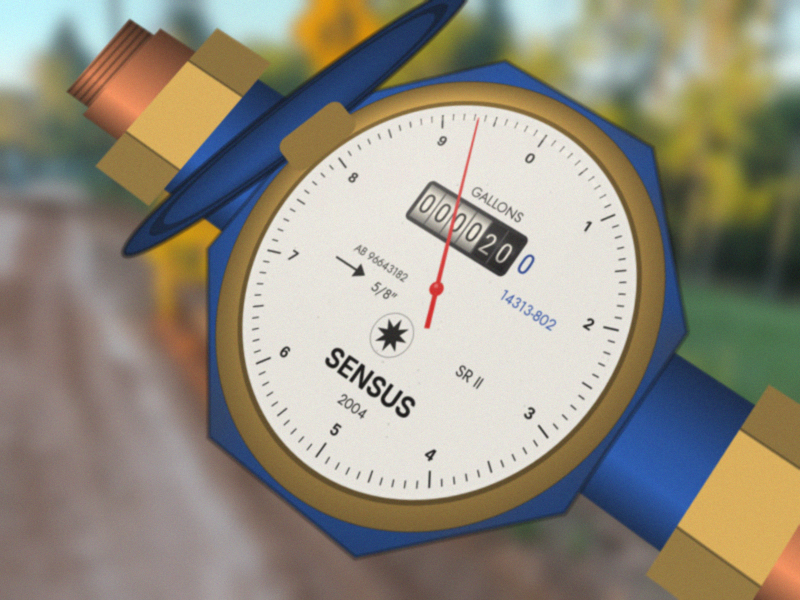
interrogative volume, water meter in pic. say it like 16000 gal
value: 199.3 gal
